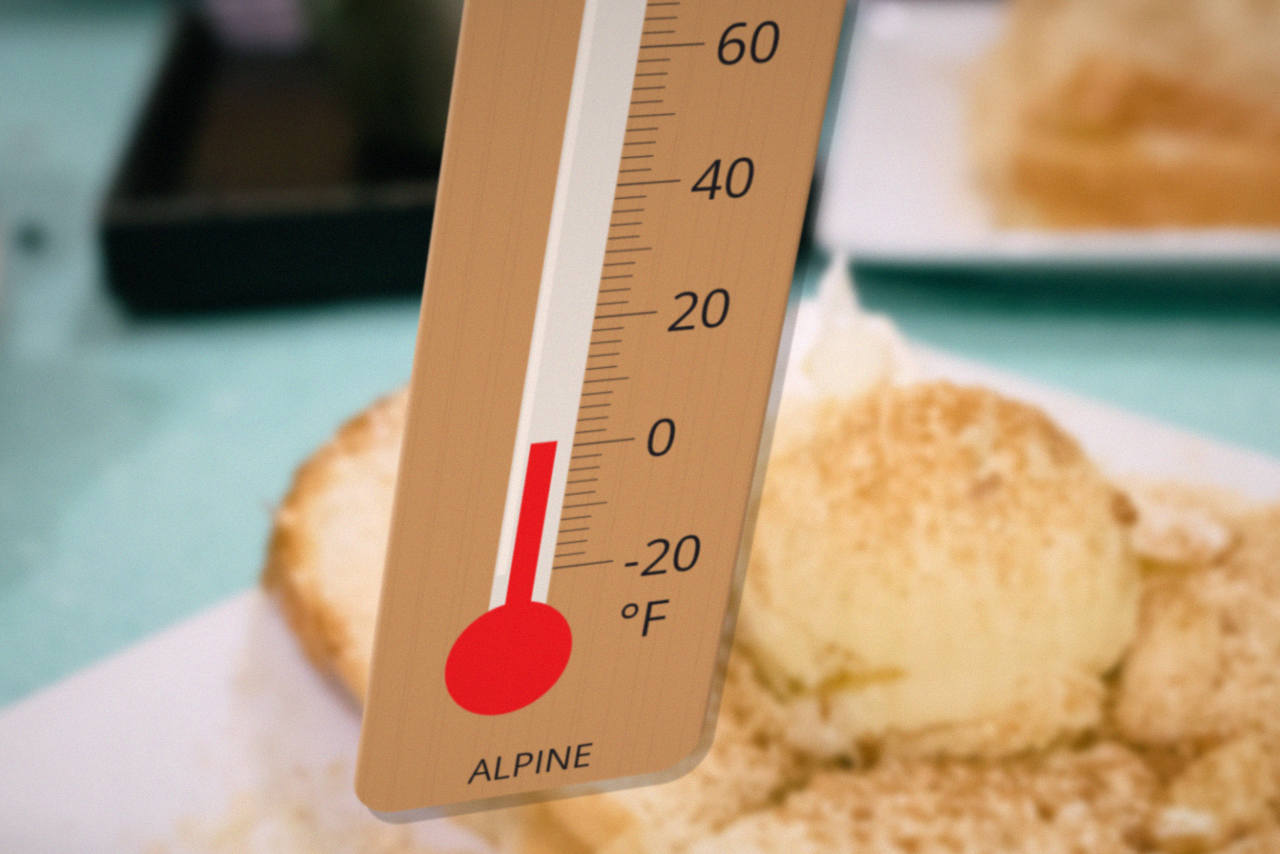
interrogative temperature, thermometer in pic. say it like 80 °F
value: 1 °F
